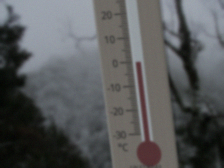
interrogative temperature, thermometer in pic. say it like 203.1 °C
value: 0 °C
